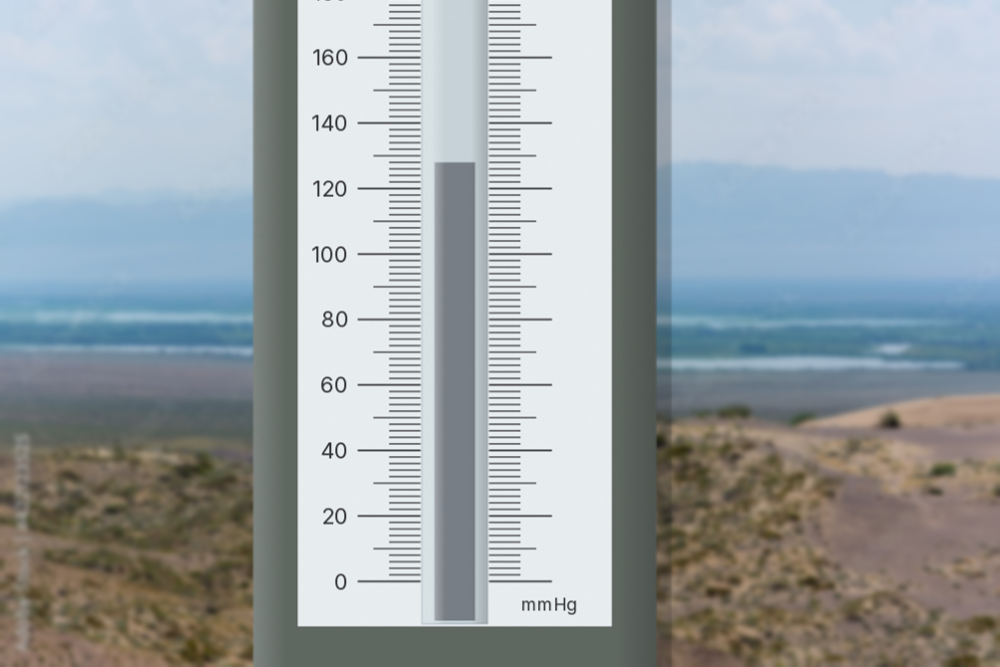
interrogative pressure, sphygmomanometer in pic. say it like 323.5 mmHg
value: 128 mmHg
